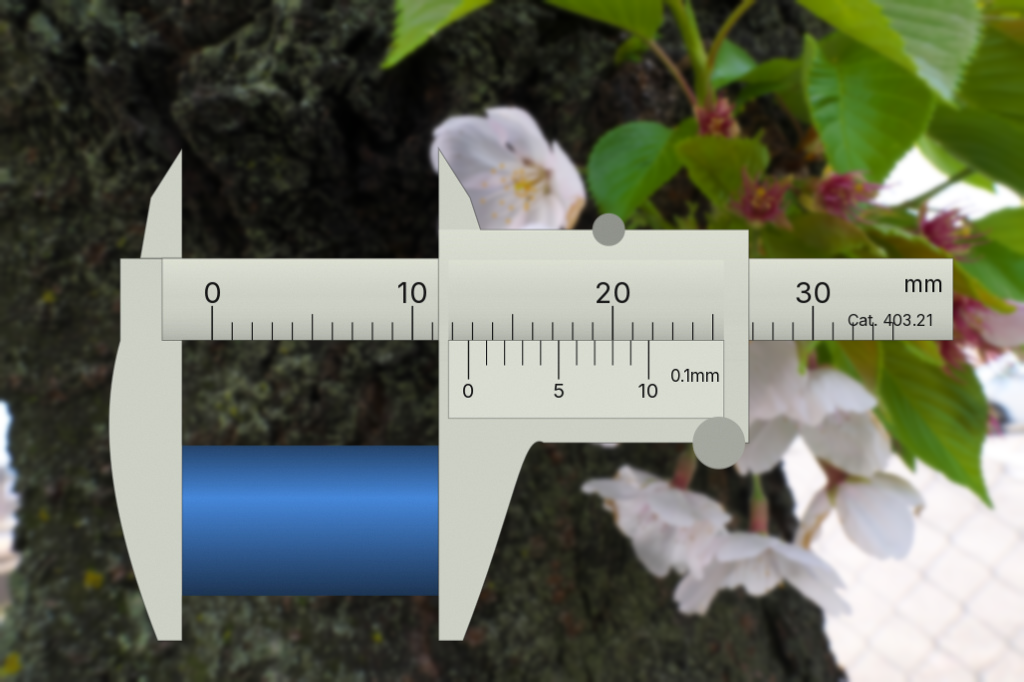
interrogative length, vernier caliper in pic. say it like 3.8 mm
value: 12.8 mm
